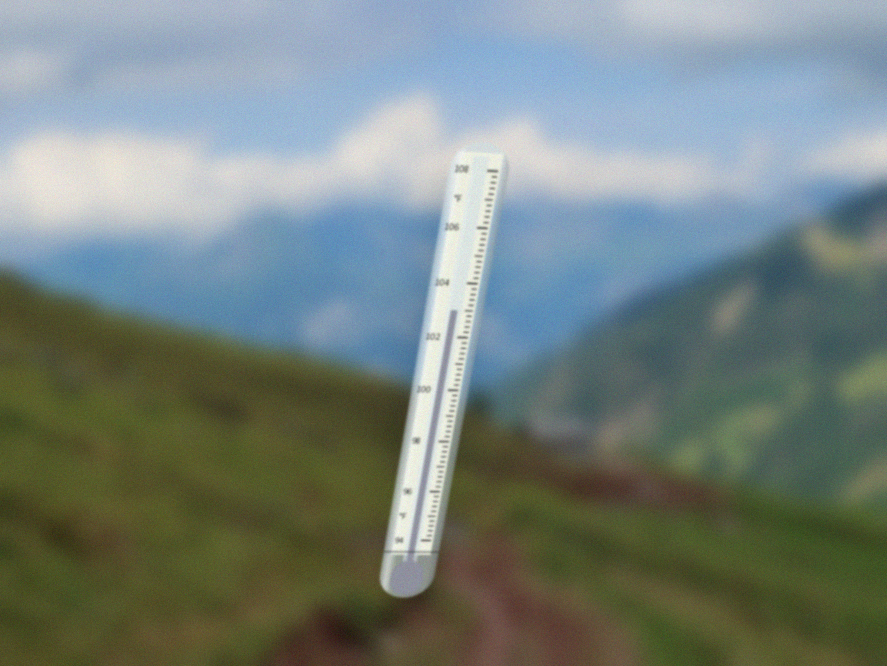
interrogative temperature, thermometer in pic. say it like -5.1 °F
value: 103 °F
